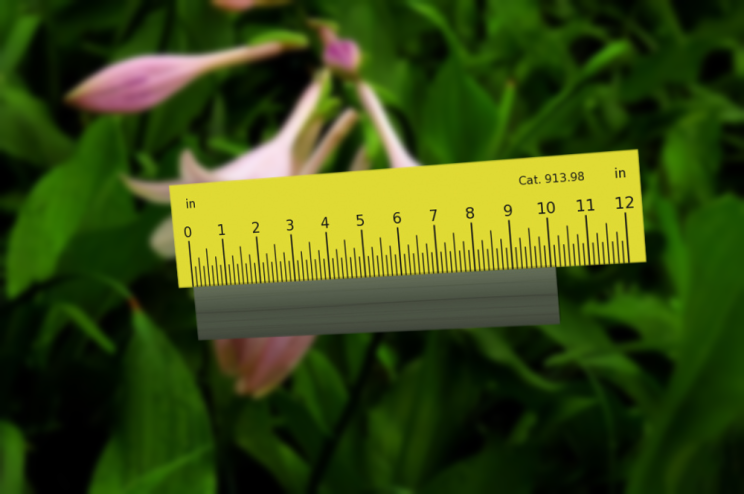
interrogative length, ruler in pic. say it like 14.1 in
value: 10.125 in
